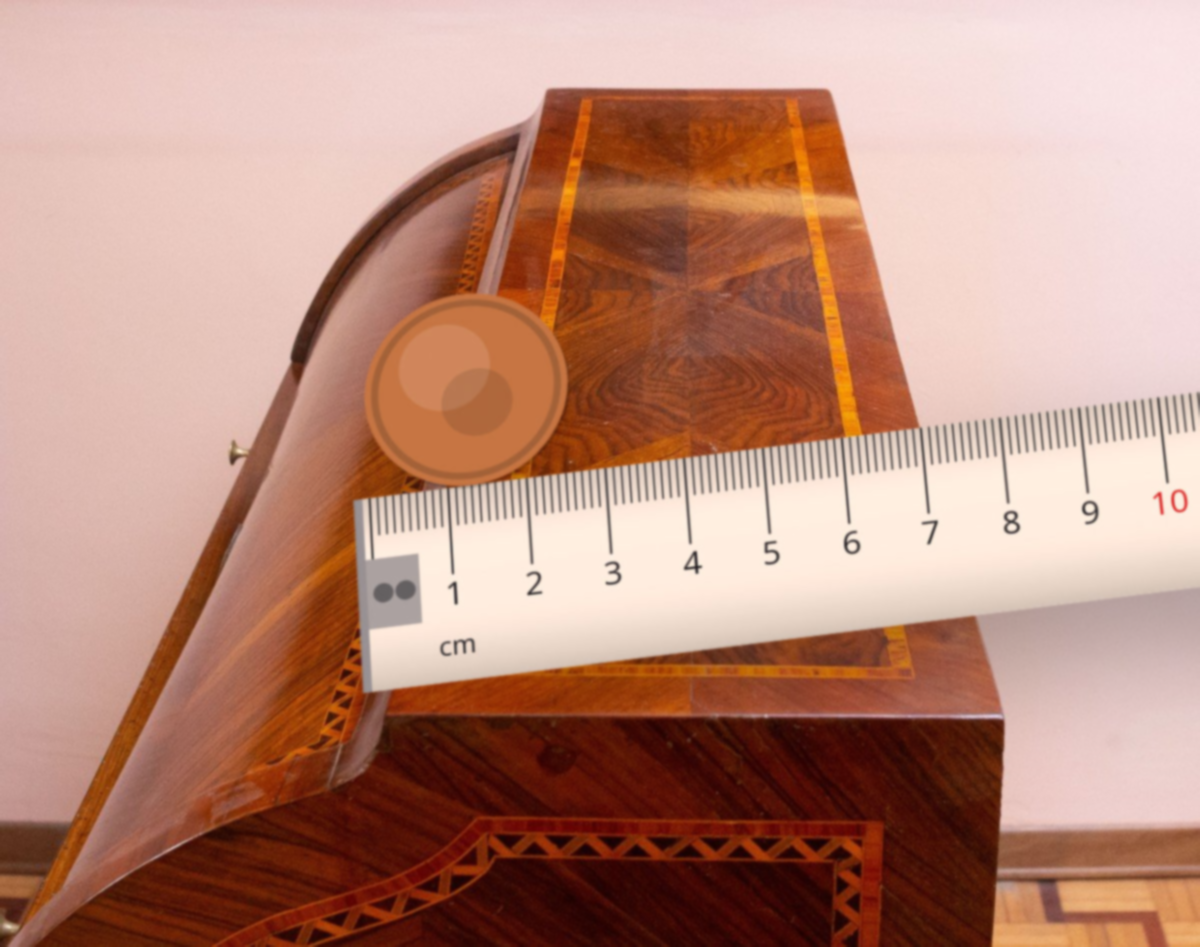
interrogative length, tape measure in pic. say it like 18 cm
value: 2.6 cm
